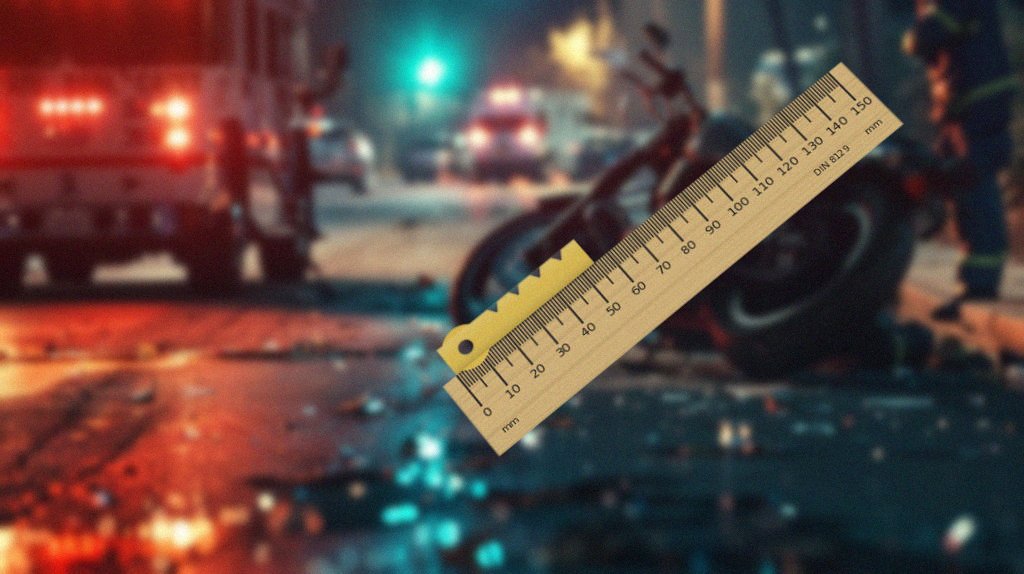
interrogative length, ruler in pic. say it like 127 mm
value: 55 mm
